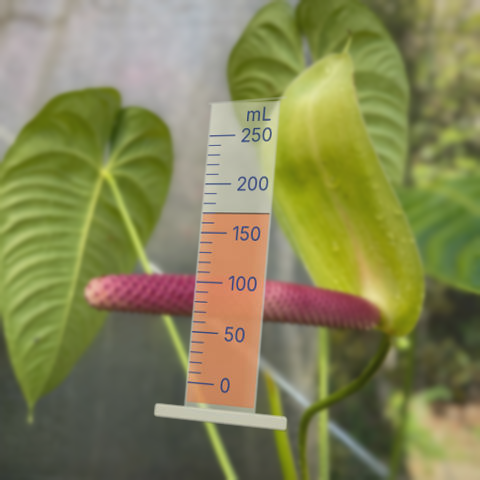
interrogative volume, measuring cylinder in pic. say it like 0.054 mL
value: 170 mL
